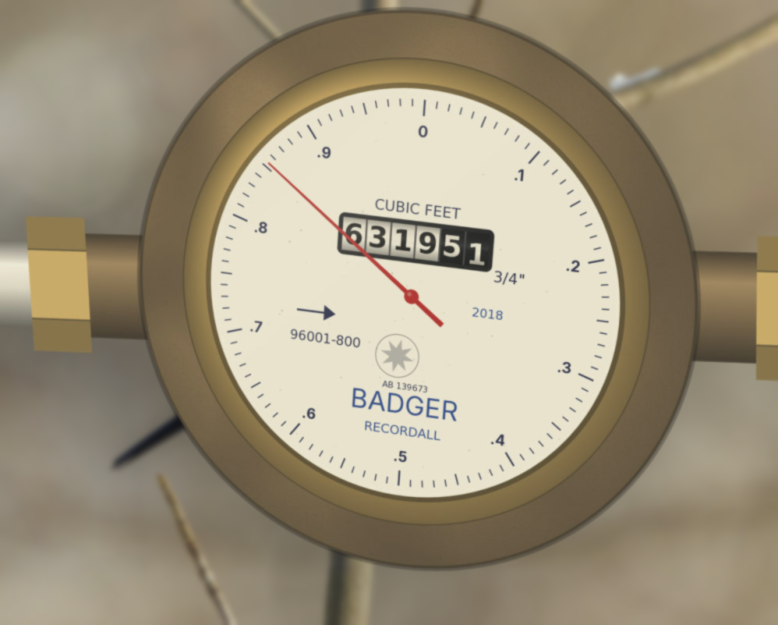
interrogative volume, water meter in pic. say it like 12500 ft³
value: 631950.85 ft³
